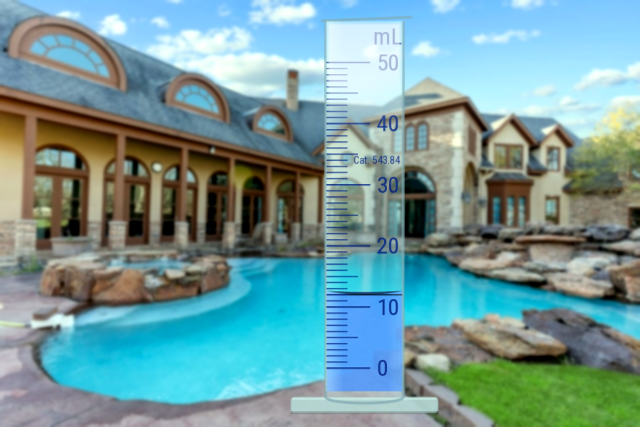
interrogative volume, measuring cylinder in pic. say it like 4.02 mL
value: 12 mL
